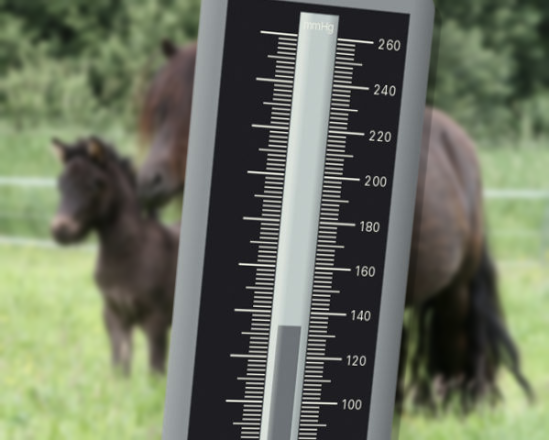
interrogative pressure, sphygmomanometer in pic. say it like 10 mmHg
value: 134 mmHg
